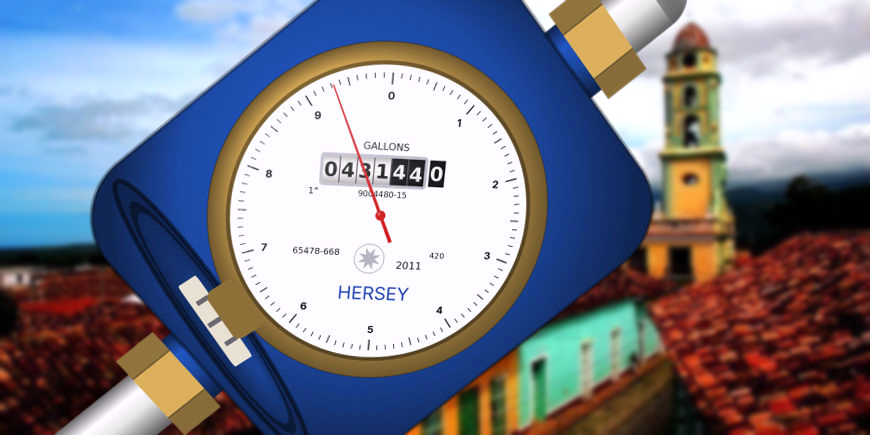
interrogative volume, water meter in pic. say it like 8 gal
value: 431439.3 gal
